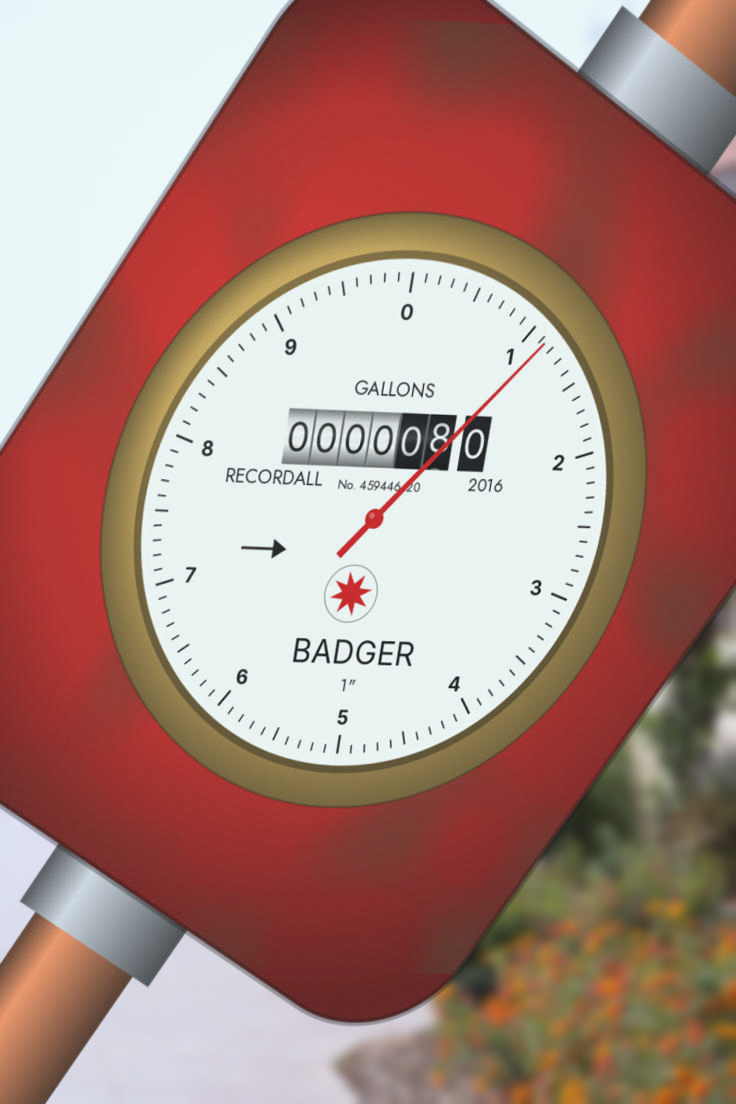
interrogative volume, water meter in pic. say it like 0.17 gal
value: 81.1 gal
